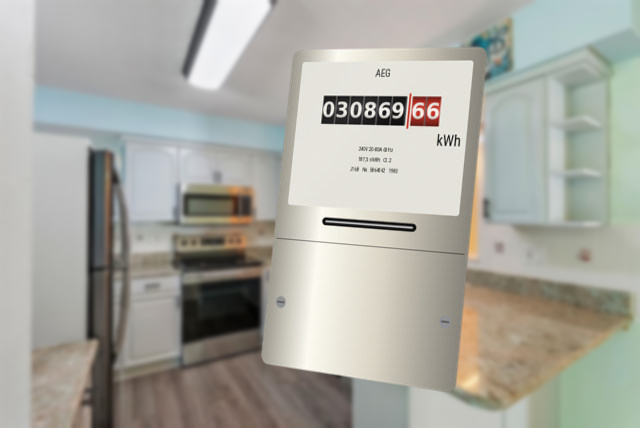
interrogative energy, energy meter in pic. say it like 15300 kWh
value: 30869.66 kWh
